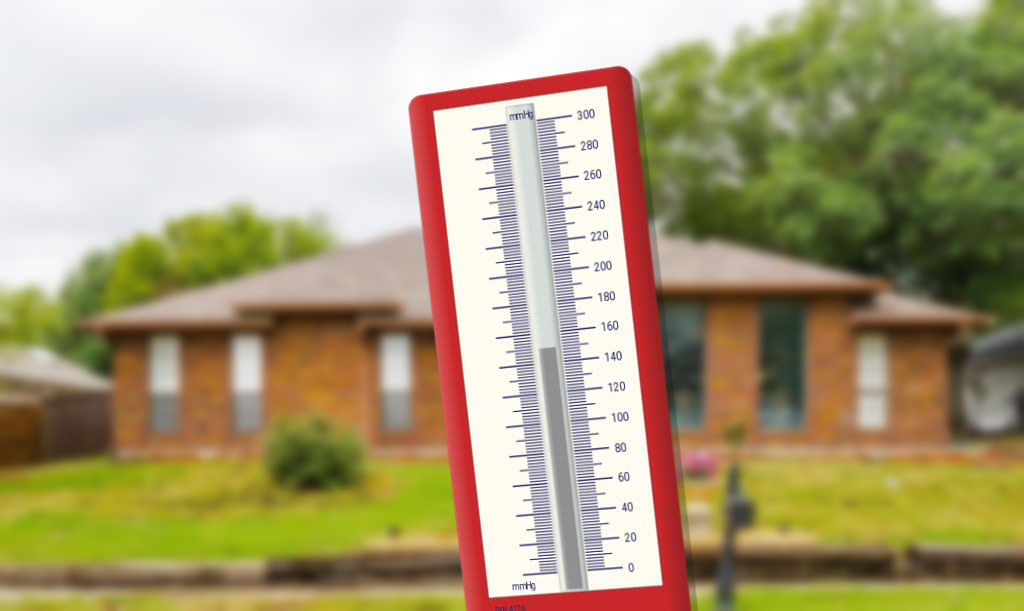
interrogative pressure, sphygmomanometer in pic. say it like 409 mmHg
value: 150 mmHg
